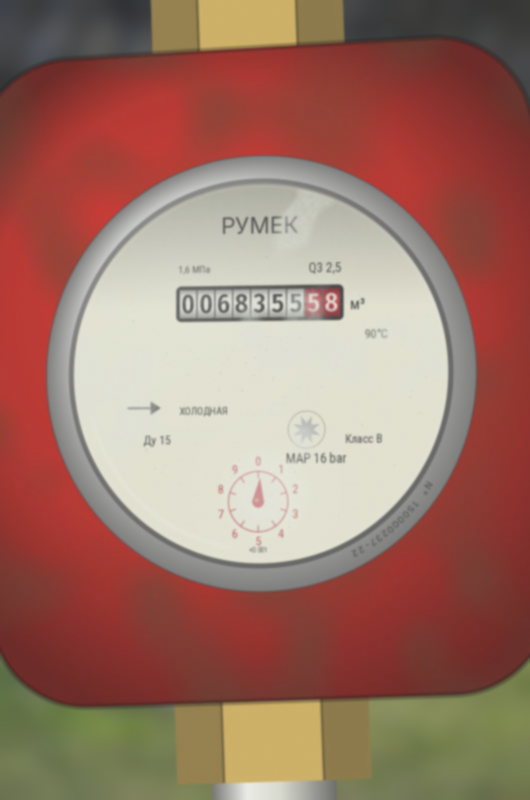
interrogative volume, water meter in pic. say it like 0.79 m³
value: 68355.580 m³
